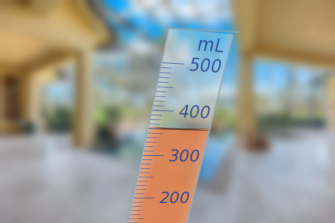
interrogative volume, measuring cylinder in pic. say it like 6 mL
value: 360 mL
